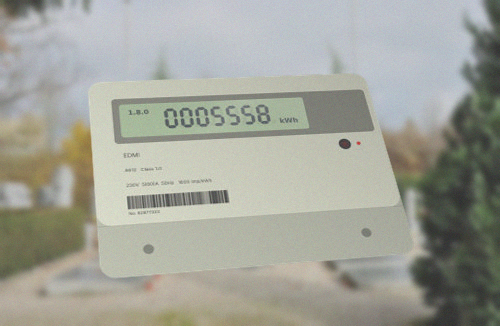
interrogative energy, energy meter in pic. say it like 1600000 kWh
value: 5558 kWh
